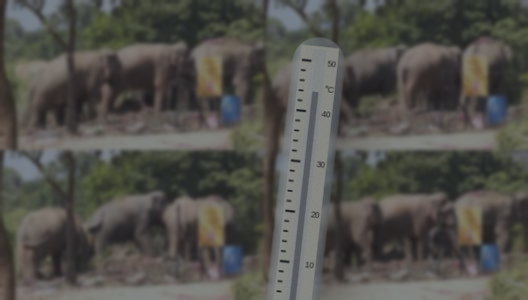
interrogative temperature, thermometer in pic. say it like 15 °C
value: 44 °C
